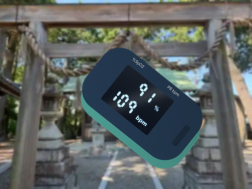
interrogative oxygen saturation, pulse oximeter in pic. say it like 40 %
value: 91 %
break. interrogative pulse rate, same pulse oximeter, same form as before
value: 109 bpm
